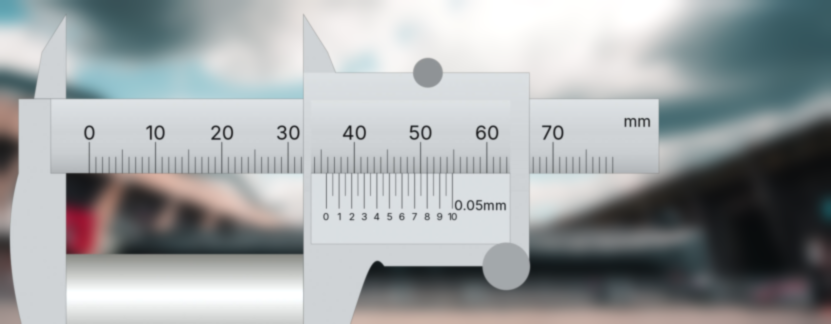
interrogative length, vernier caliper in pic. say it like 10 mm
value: 35.8 mm
